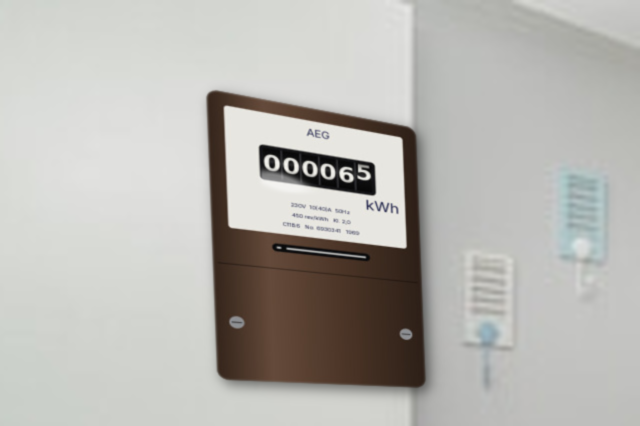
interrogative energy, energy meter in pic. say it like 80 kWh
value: 65 kWh
